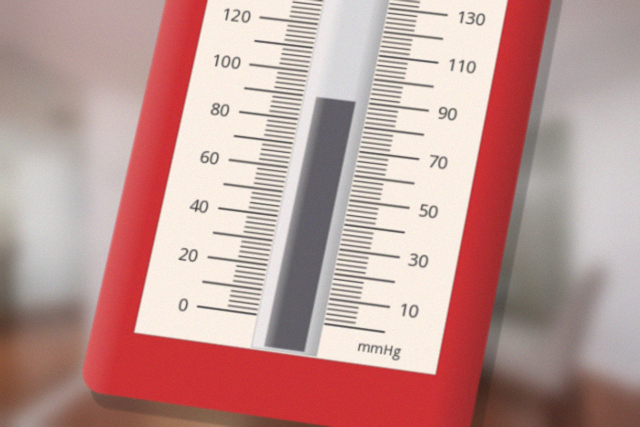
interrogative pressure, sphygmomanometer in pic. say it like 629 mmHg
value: 90 mmHg
